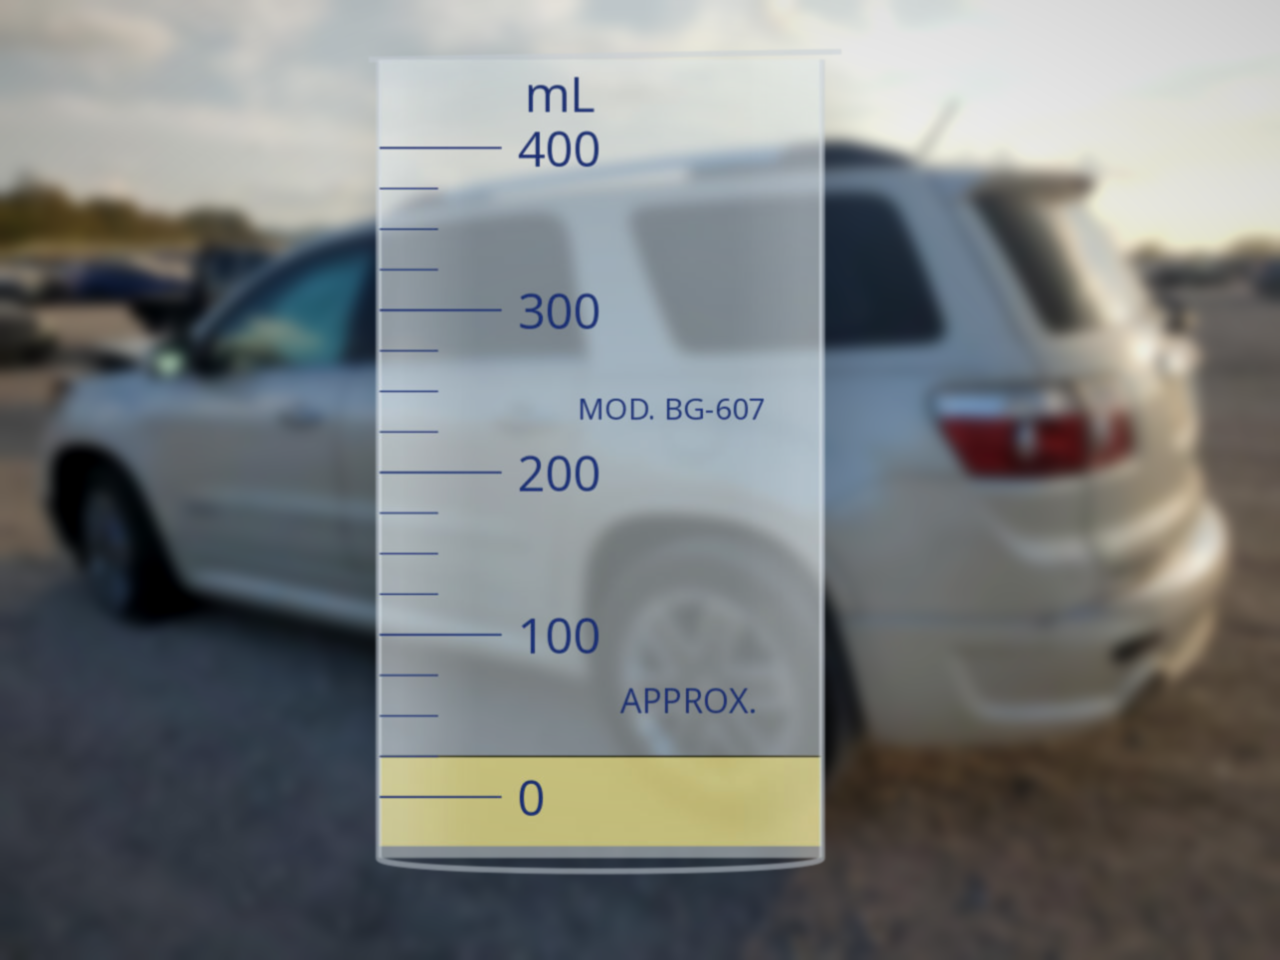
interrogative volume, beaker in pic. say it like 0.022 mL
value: 25 mL
